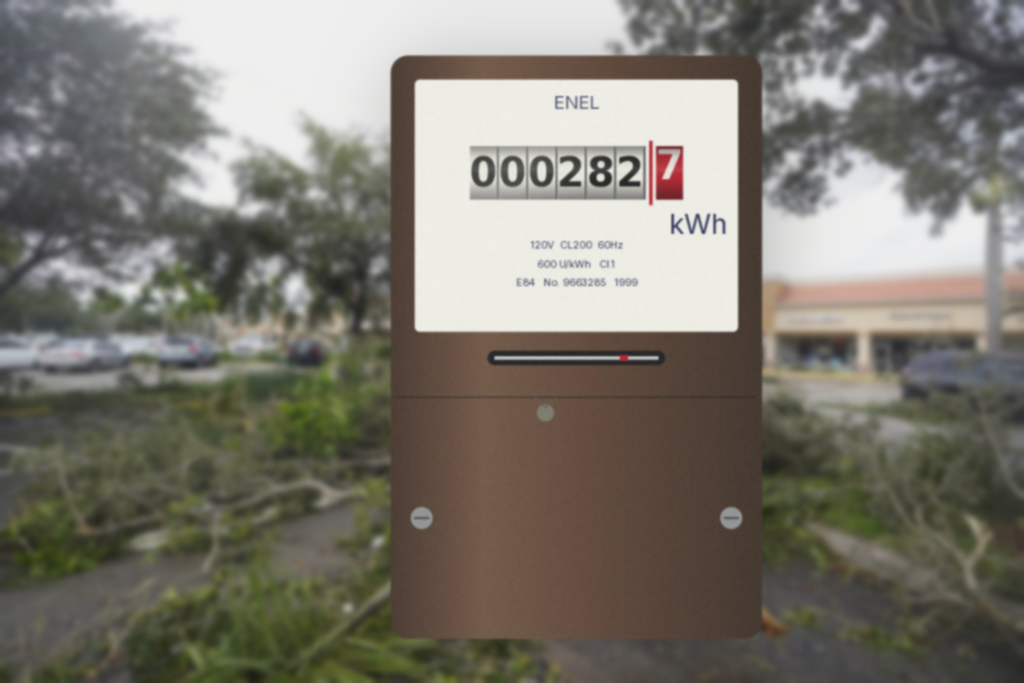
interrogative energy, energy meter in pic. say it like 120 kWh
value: 282.7 kWh
